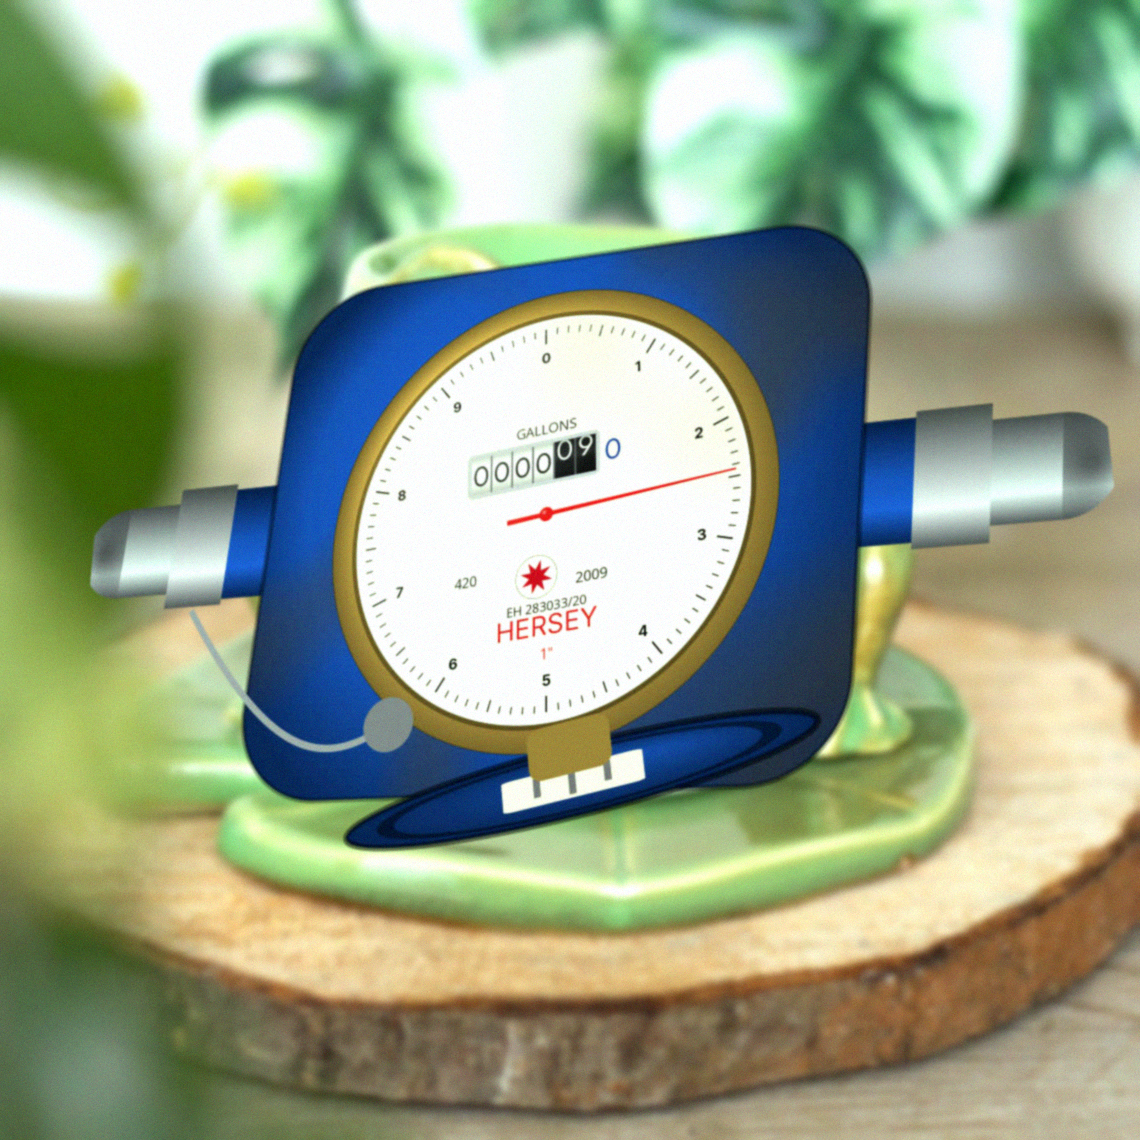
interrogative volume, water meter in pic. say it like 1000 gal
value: 92.4 gal
